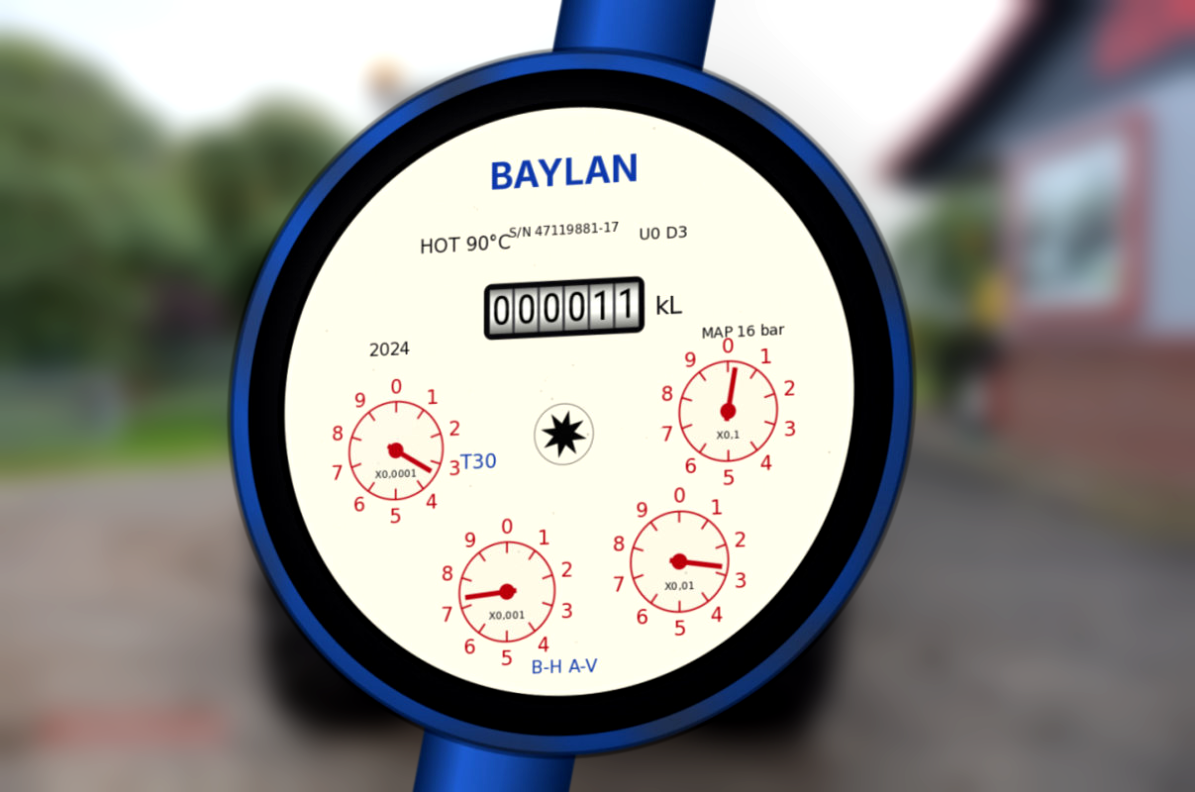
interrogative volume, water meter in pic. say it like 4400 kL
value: 11.0273 kL
